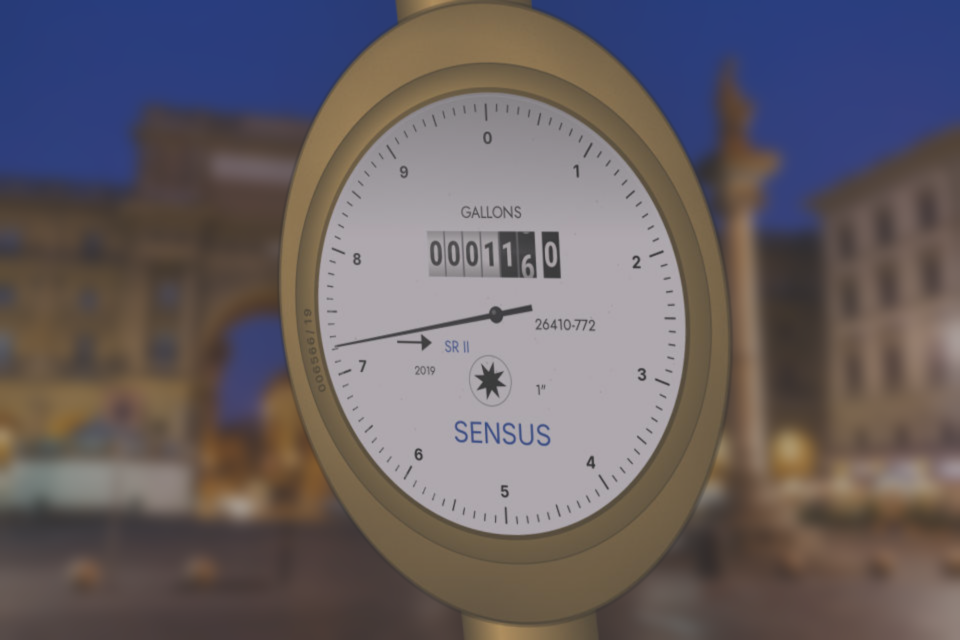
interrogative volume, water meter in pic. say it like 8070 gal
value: 1157.2 gal
